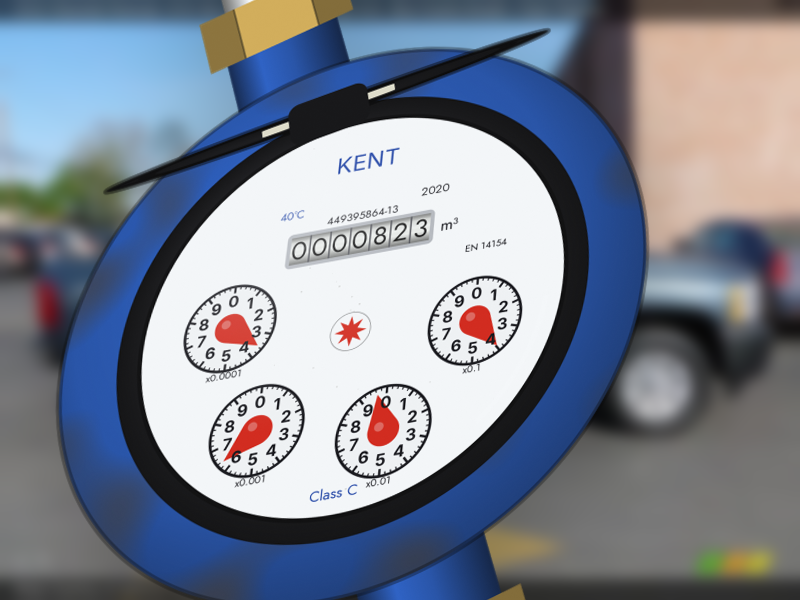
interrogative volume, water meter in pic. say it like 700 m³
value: 823.3963 m³
